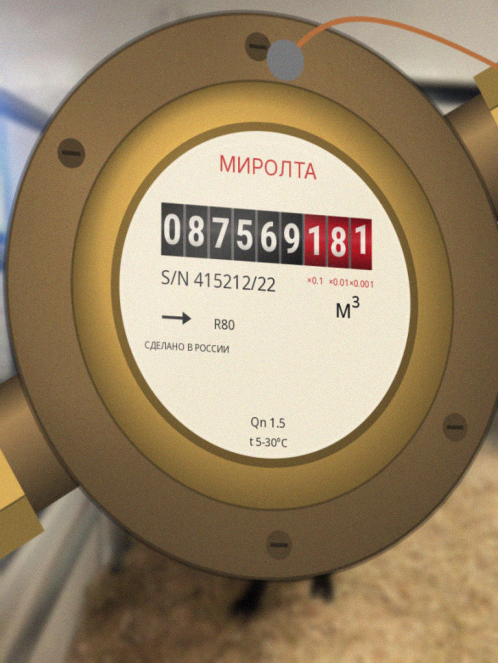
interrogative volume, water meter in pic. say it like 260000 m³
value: 87569.181 m³
